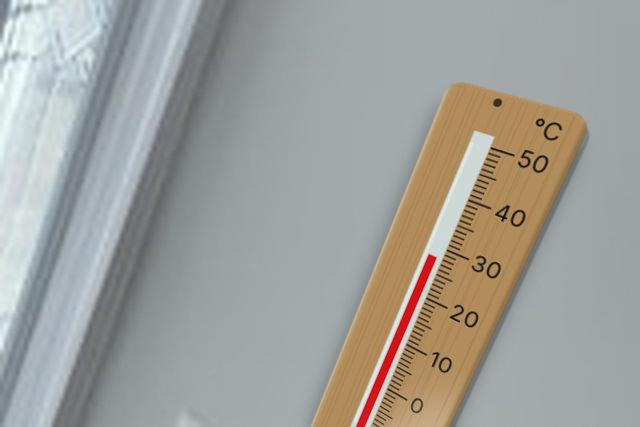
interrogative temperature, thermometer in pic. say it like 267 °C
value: 28 °C
